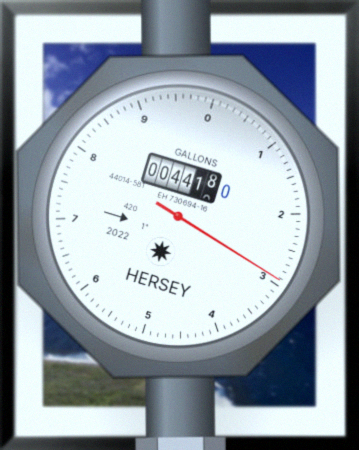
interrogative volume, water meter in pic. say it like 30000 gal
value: 44182.9 gal
